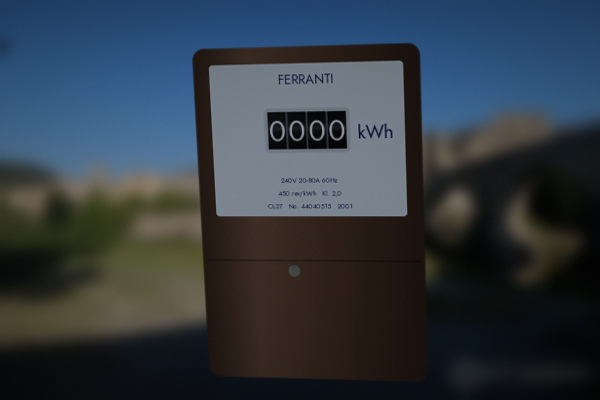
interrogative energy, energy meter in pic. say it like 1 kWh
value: 0 kWh
